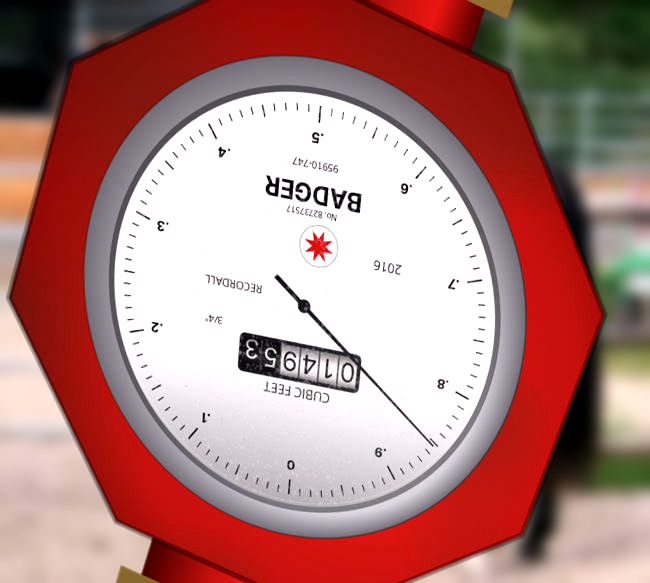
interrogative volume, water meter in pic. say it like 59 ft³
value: 14952.85 ft³
